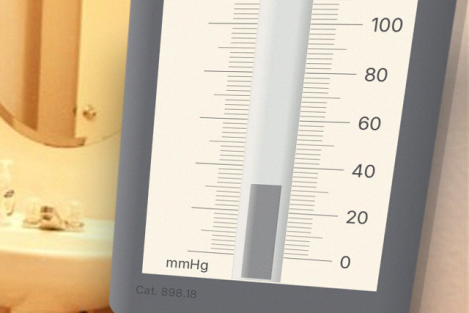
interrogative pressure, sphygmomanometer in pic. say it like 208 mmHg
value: 32 mmHg
